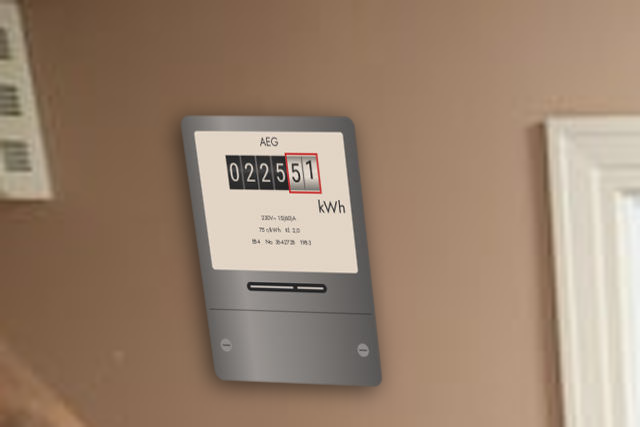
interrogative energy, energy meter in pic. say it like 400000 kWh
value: 225.51 kWh
